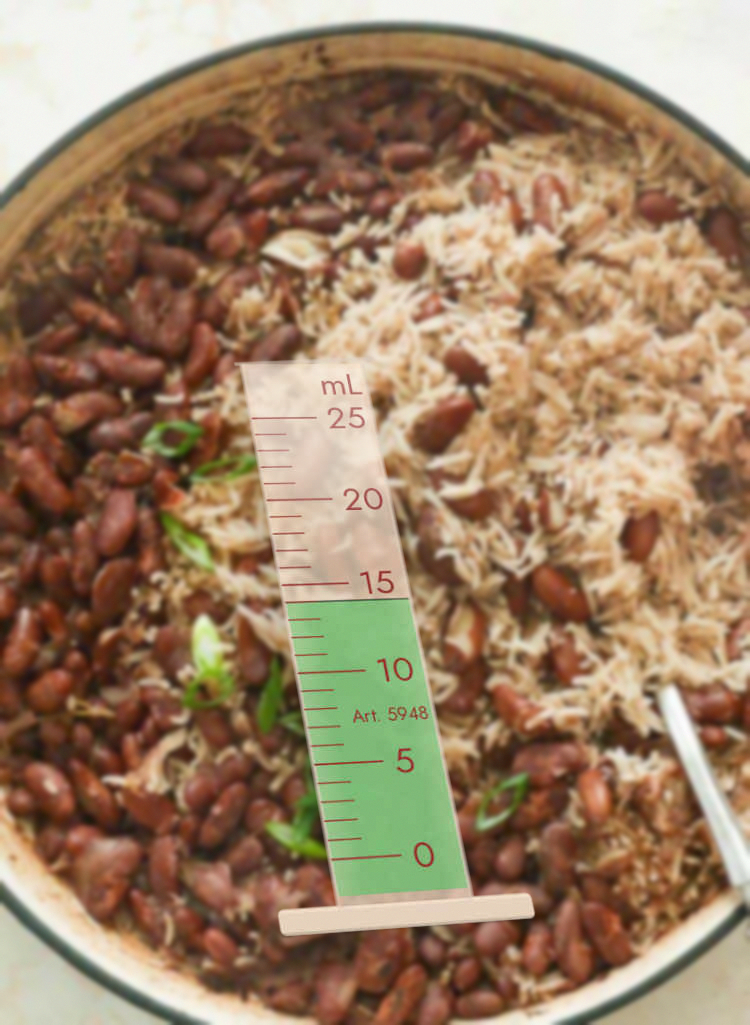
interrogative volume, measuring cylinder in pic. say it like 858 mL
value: 14 mL
